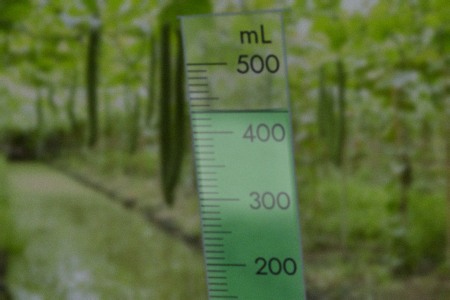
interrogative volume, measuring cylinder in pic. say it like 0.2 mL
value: 430 mL
